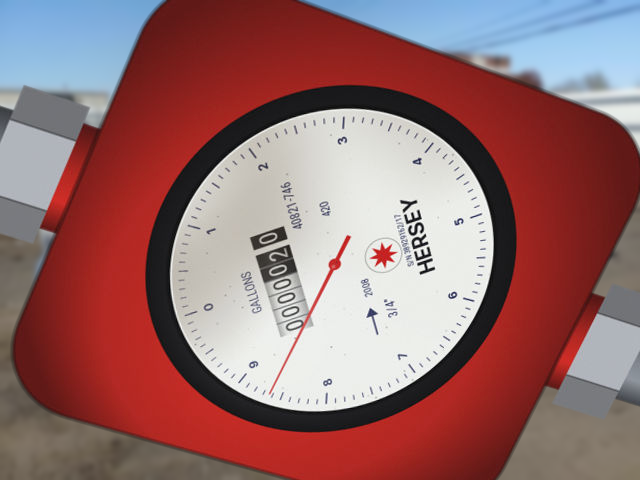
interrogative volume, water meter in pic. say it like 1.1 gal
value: 18.6 gal
